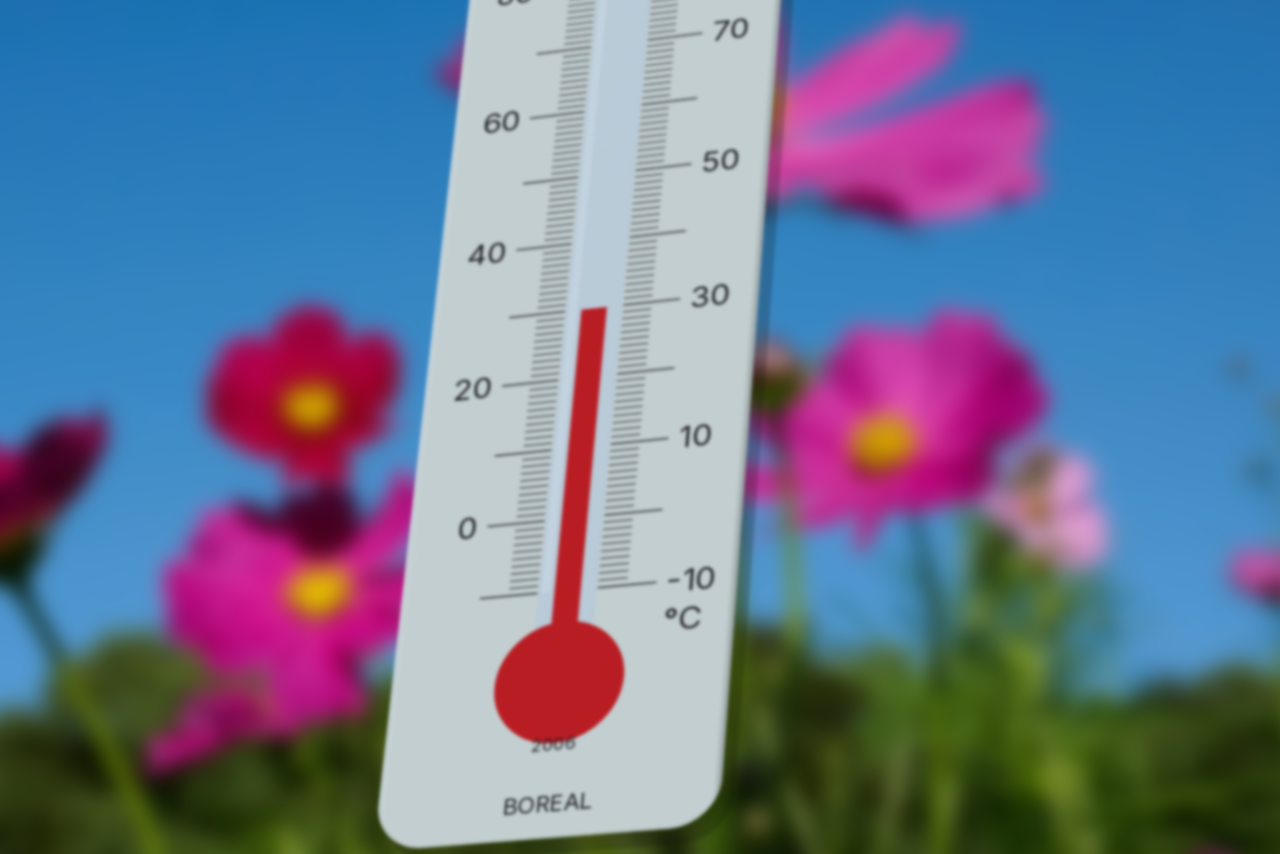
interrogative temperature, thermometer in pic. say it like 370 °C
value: 30 °C
